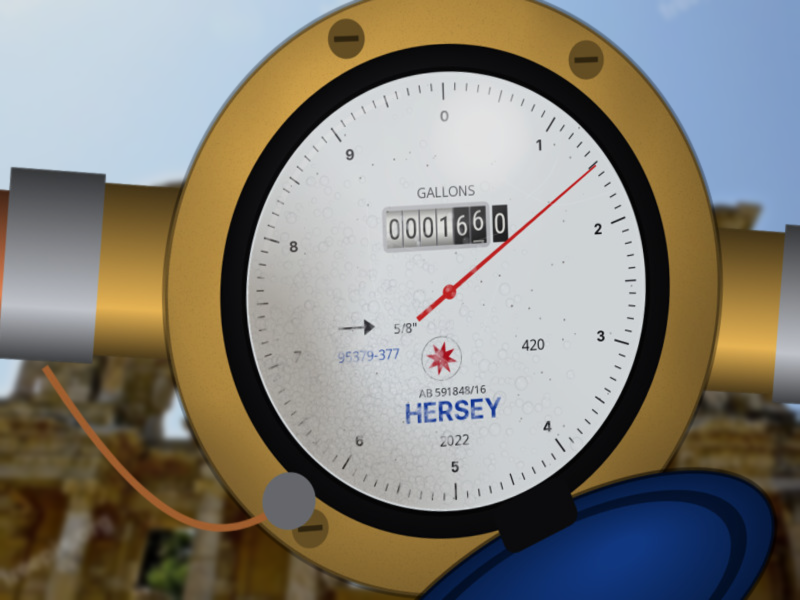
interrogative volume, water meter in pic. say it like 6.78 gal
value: 1661.5 gal
